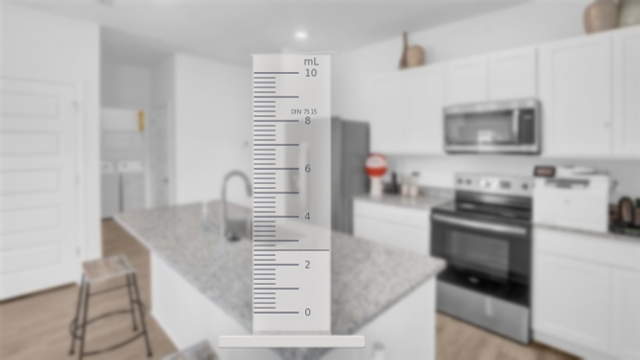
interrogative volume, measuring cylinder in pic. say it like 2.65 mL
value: 2.6 mL
